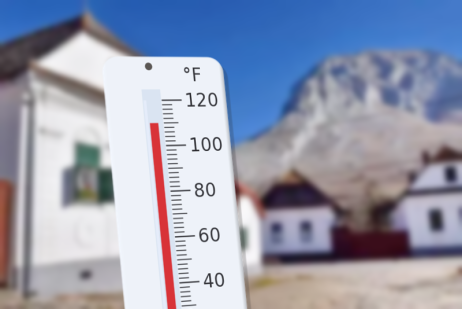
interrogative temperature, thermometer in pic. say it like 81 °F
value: 110 °F
